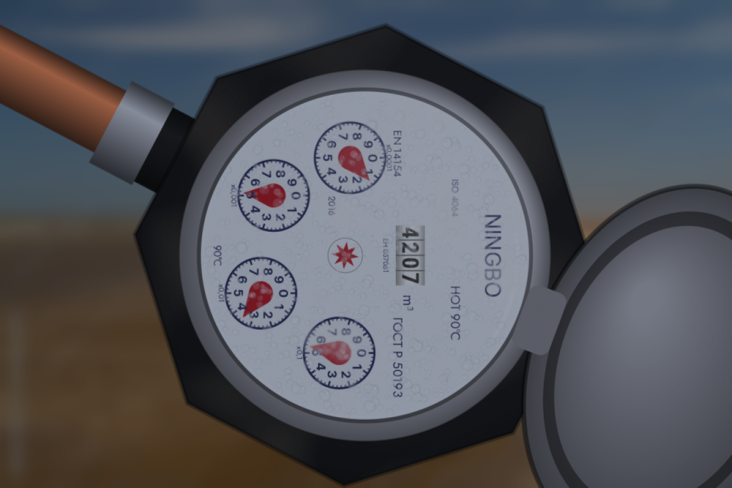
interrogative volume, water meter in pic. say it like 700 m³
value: 4207.5351 m³
